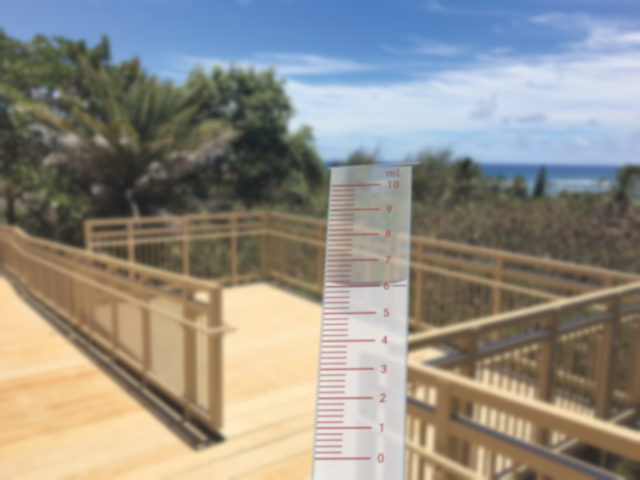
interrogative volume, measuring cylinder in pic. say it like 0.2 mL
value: 6 mL
